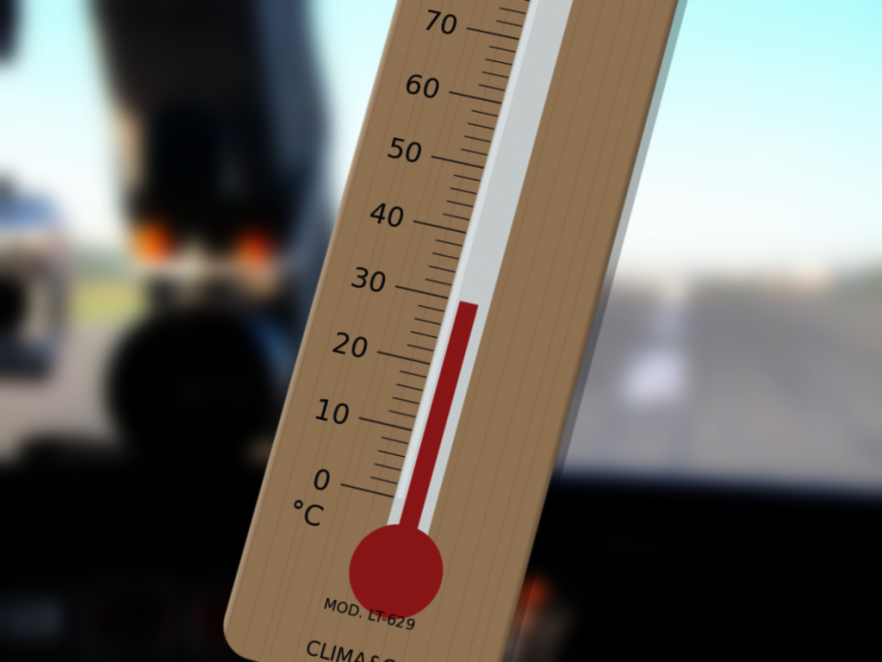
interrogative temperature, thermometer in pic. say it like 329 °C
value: 30 °C
